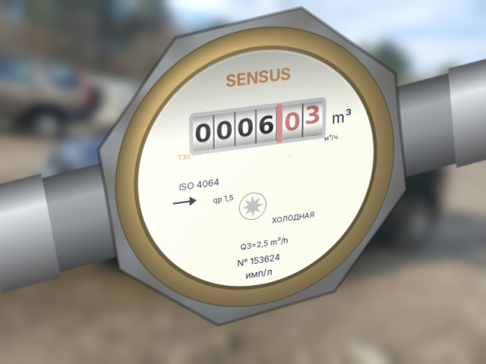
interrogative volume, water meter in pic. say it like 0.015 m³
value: 6.03 m³
